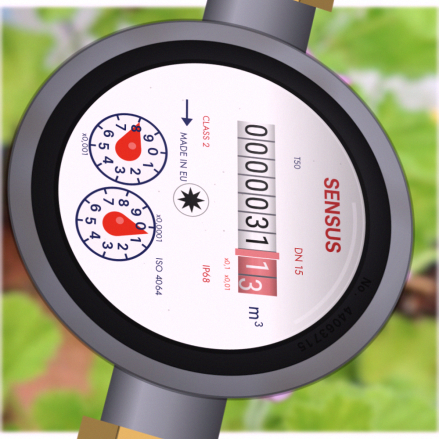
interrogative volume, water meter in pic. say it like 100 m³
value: 31.1280 m³
